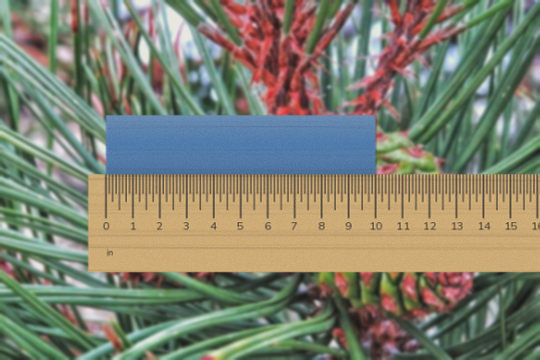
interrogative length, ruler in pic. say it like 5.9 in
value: 10 in
